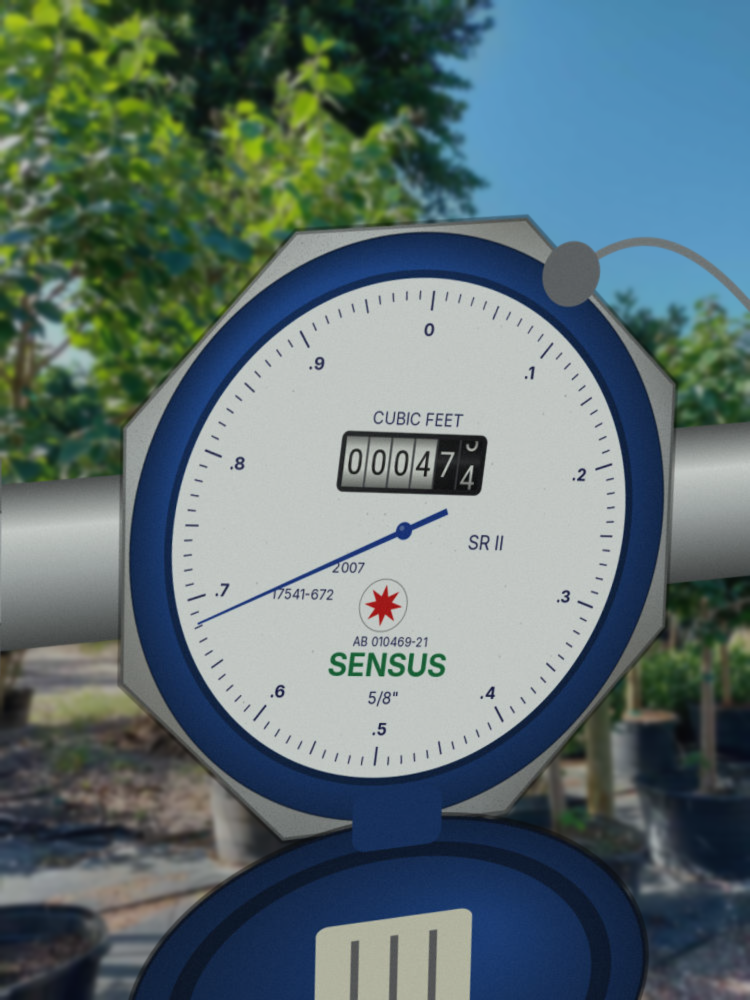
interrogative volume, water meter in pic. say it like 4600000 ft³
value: 473.68 ft³
